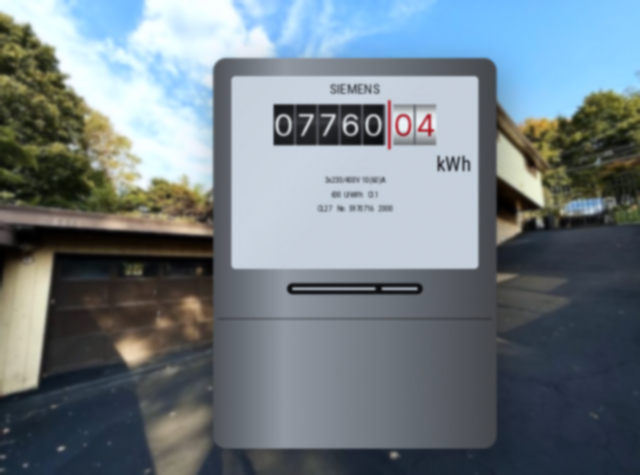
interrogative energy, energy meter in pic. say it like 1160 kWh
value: 7760.04 kWh
